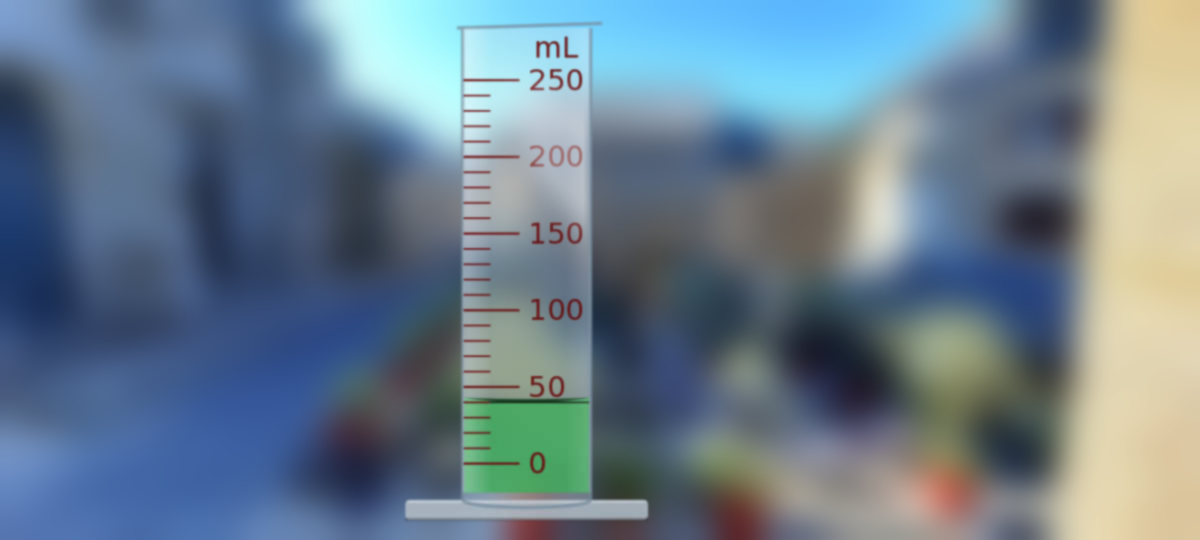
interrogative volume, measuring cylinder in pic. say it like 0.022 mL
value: 40 mL
